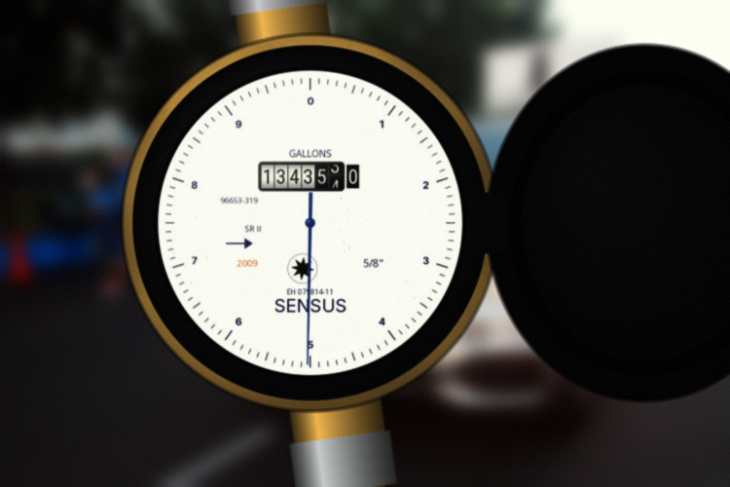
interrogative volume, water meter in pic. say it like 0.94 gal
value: 1343535.0 gal
